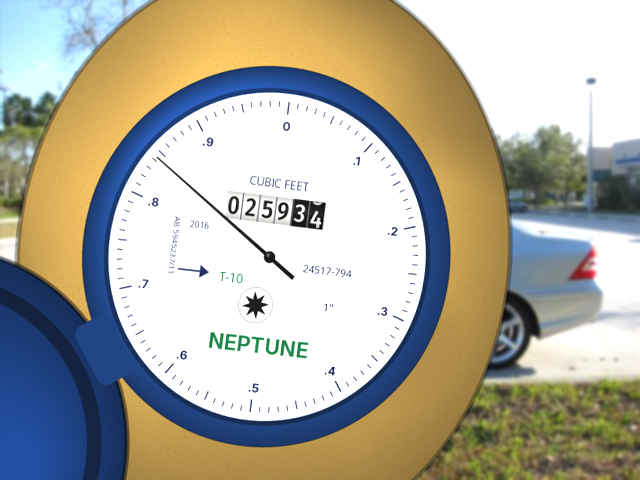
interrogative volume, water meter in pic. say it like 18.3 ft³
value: 25933.84 ft³
